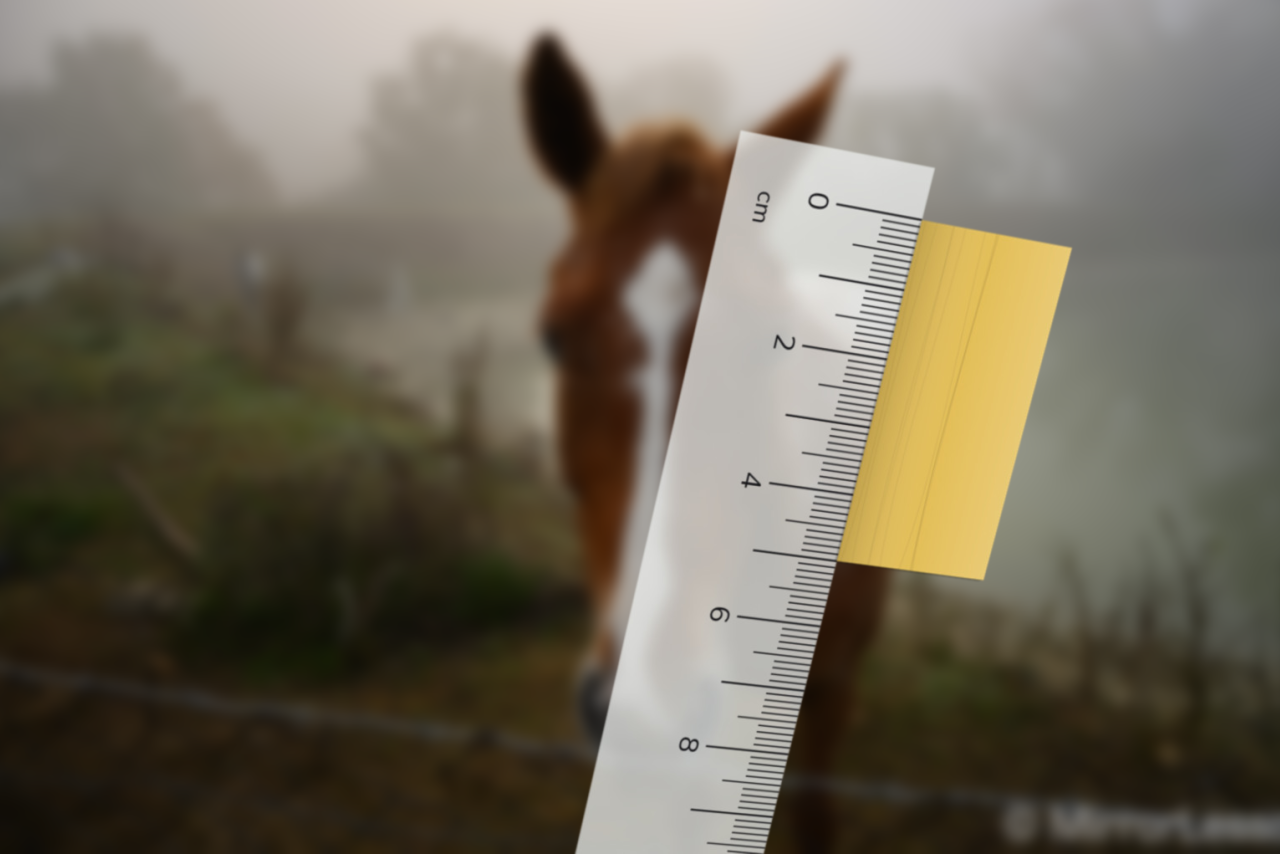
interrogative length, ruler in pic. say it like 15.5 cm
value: 5 cm
